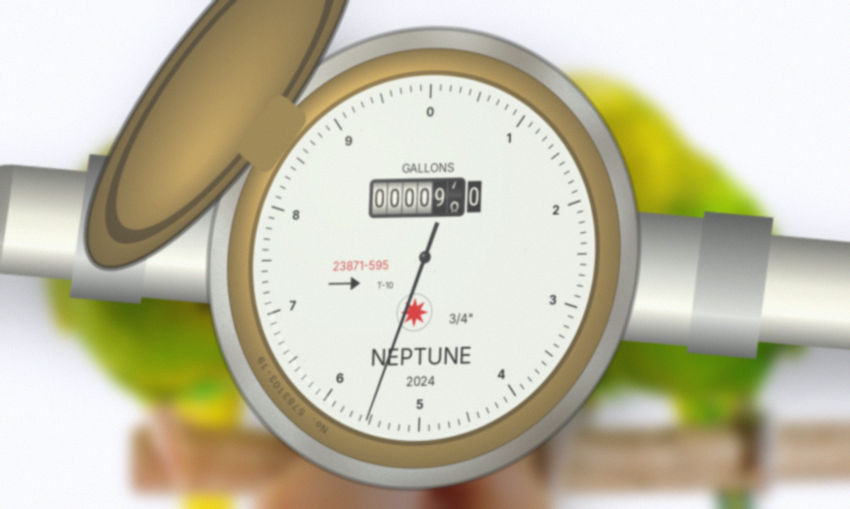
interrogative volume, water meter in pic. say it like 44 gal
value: 975.5 gal
